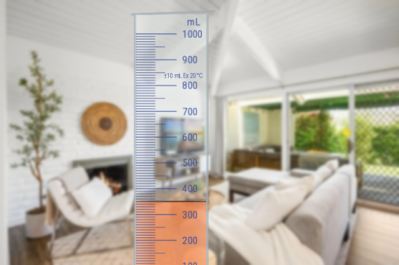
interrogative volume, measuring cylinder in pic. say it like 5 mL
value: 350 mL
